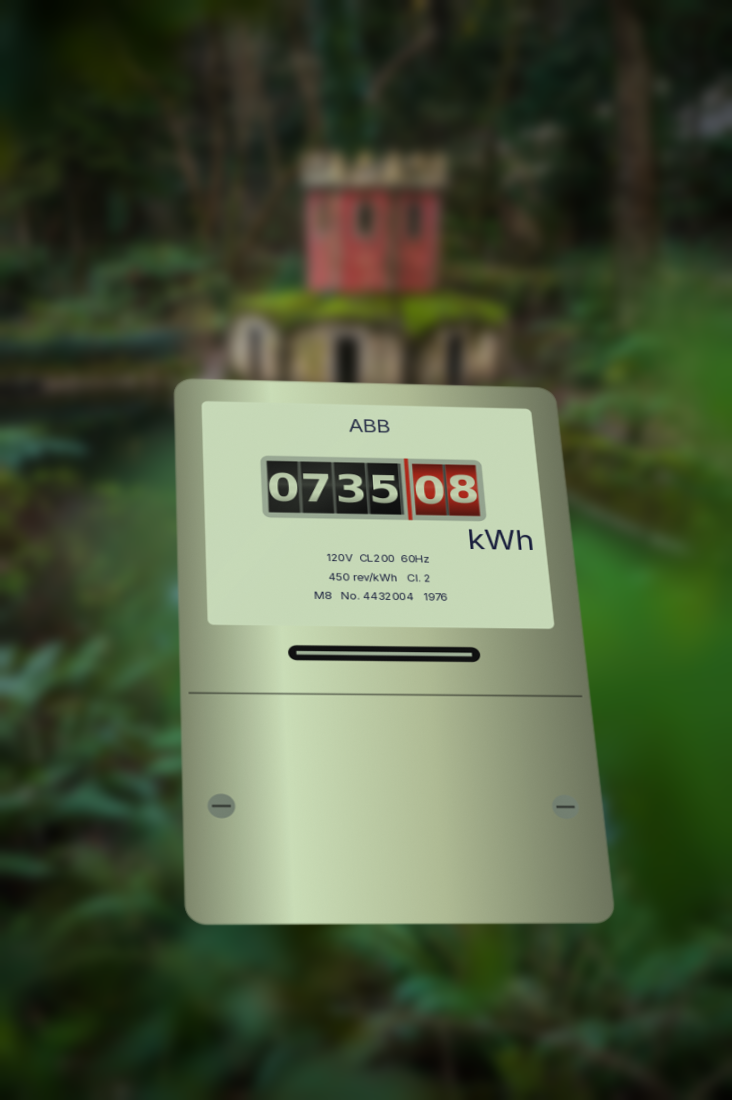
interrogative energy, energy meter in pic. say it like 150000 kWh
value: 735.08 kWh
